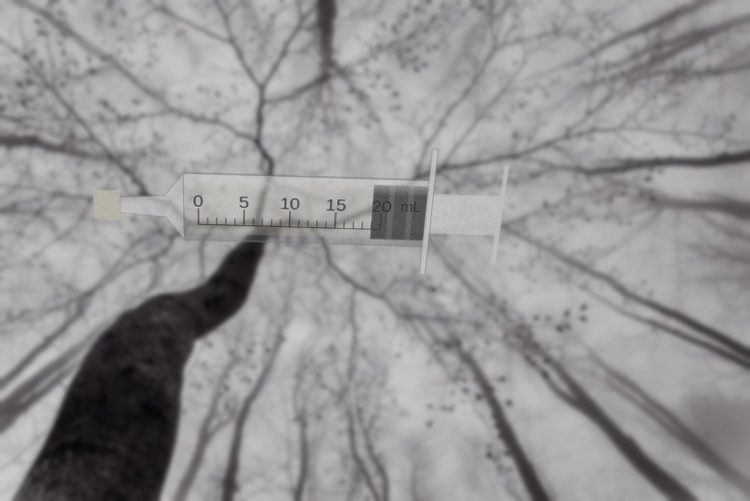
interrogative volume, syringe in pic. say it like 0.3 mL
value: 19 mL
